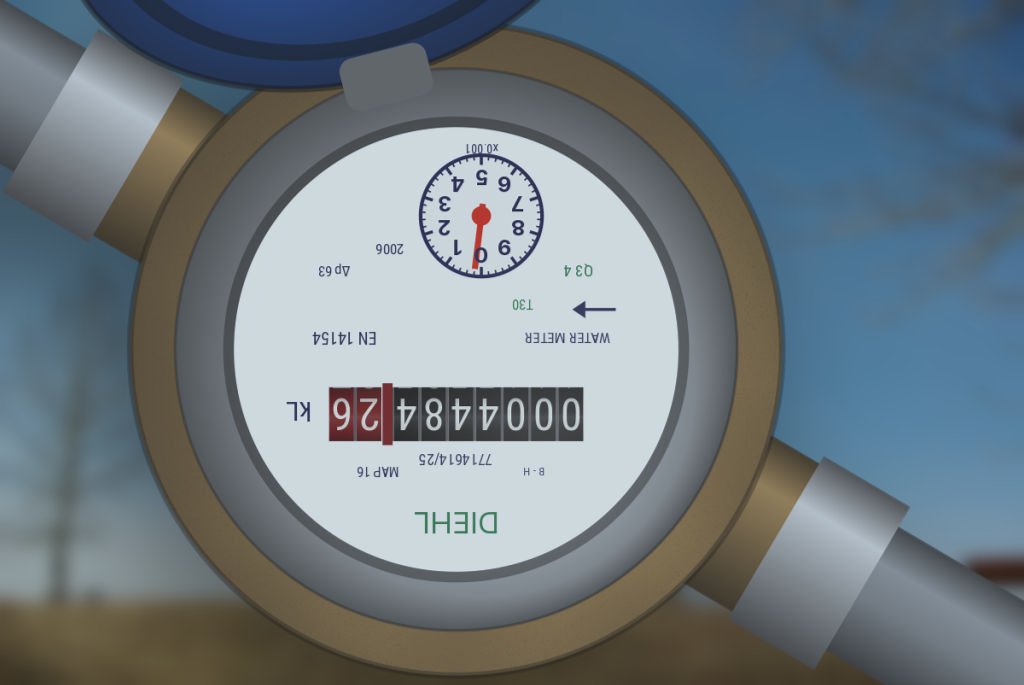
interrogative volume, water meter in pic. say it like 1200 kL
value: 4484.260 kL
